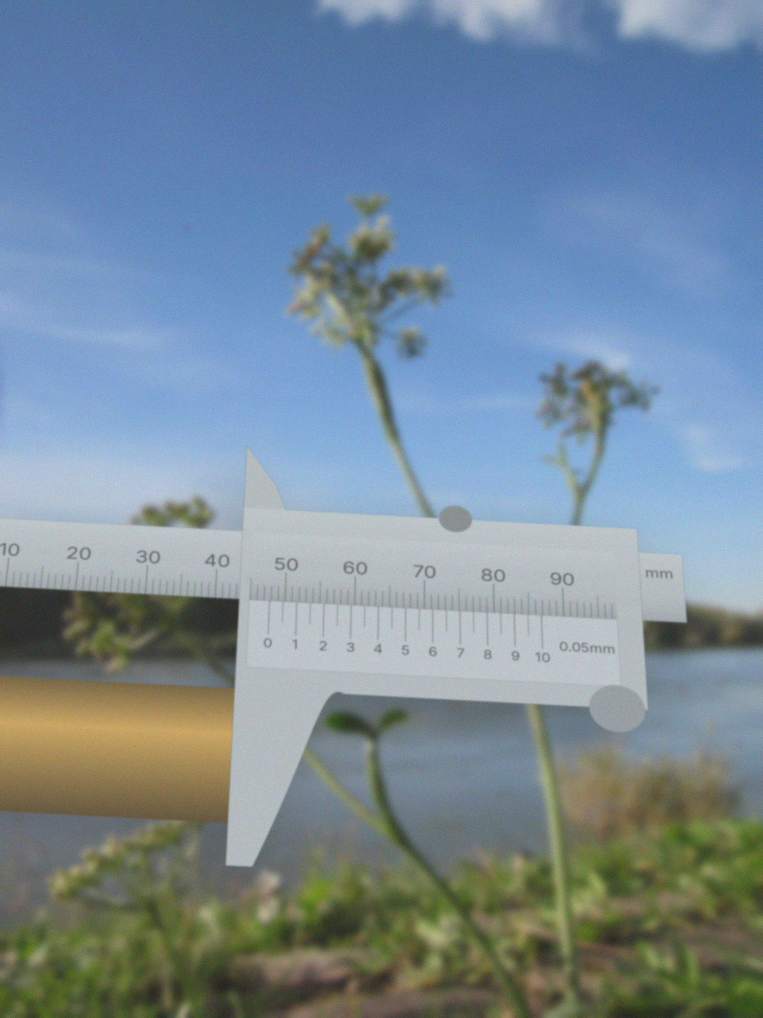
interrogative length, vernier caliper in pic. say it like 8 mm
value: 47.8 mm
